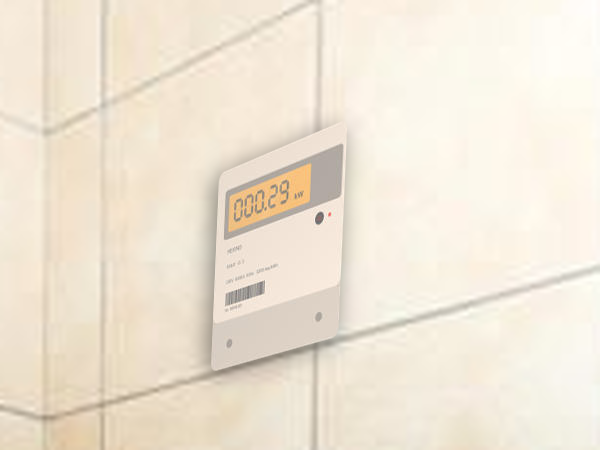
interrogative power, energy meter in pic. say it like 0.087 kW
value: 0.29 kW
